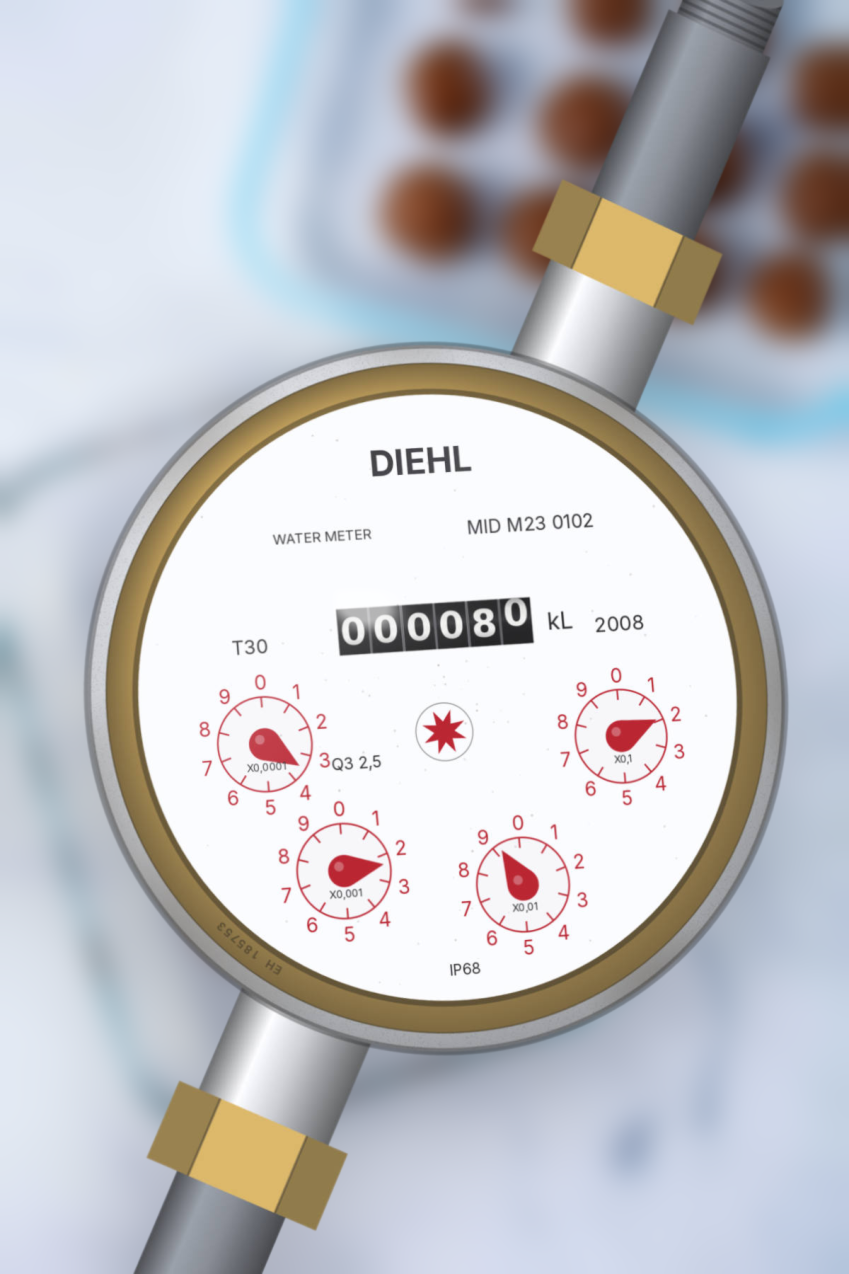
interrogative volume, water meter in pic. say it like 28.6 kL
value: 80.1923 kL
